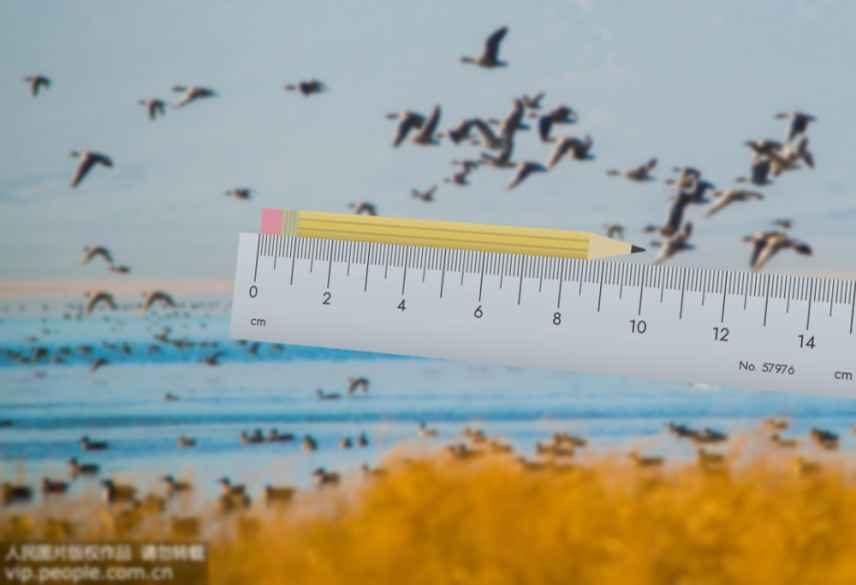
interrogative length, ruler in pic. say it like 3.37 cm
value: 10 cm
